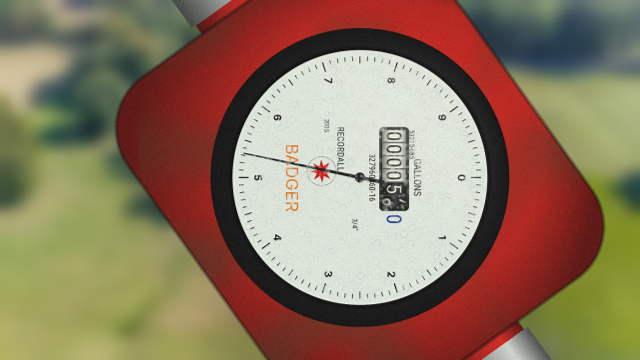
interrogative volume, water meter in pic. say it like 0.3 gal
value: 575.3 gal
